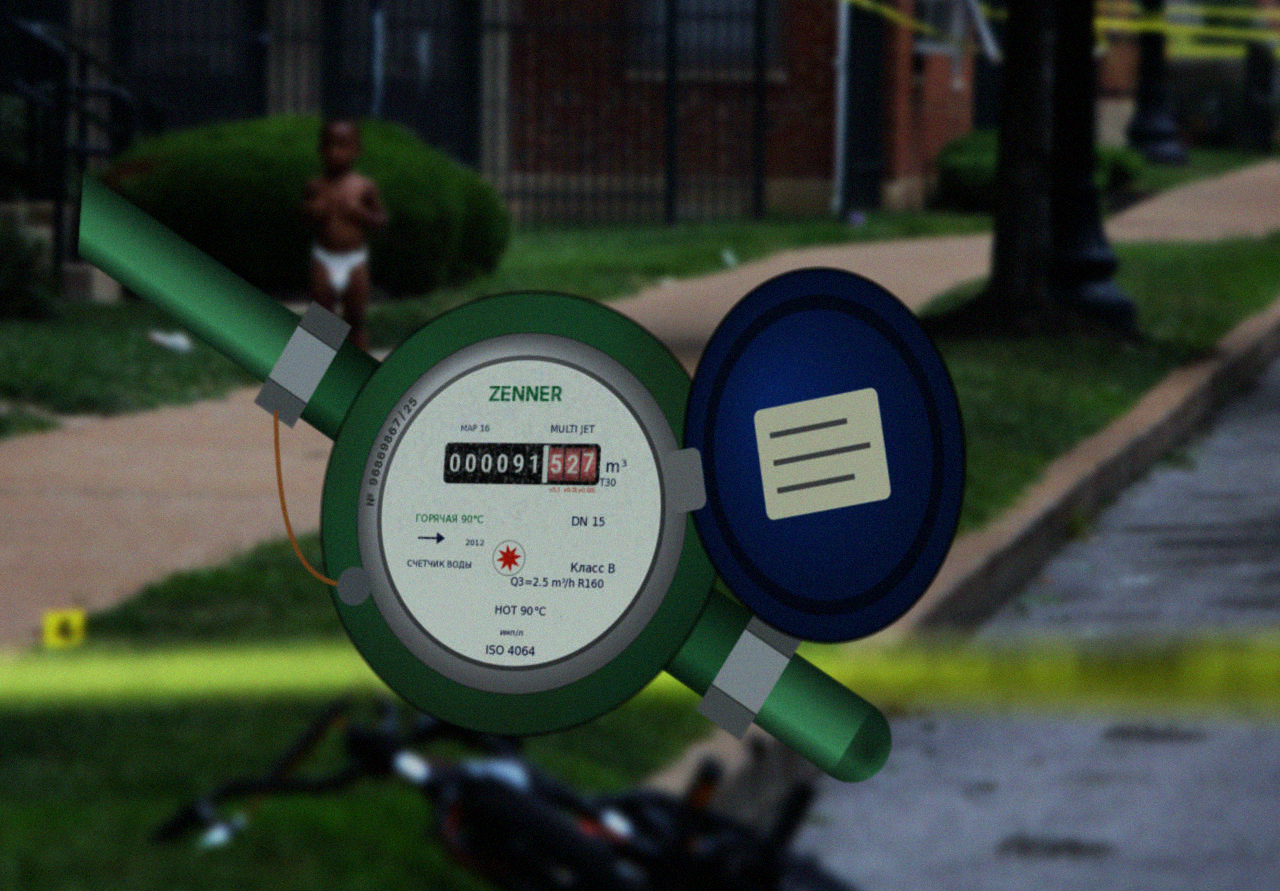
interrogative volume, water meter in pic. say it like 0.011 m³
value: 91.527 m³
